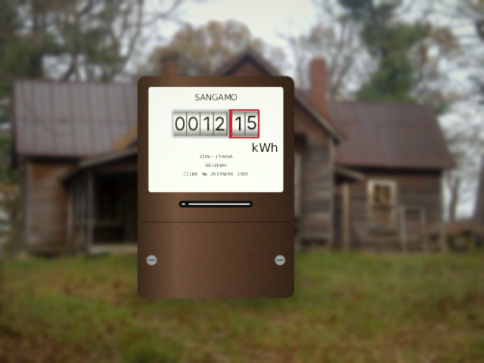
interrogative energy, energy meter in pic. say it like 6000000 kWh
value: 12.15 kWh
